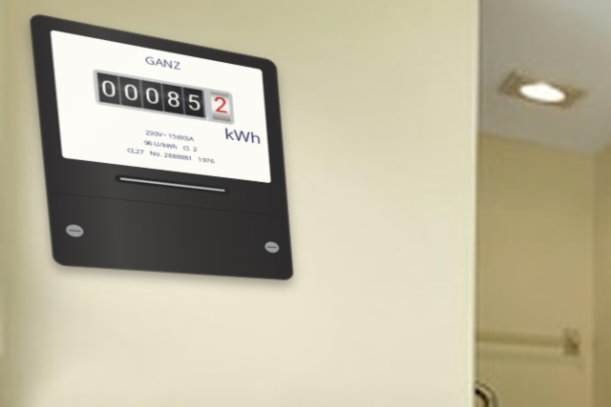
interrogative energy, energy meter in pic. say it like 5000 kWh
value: 85.2 kWh
